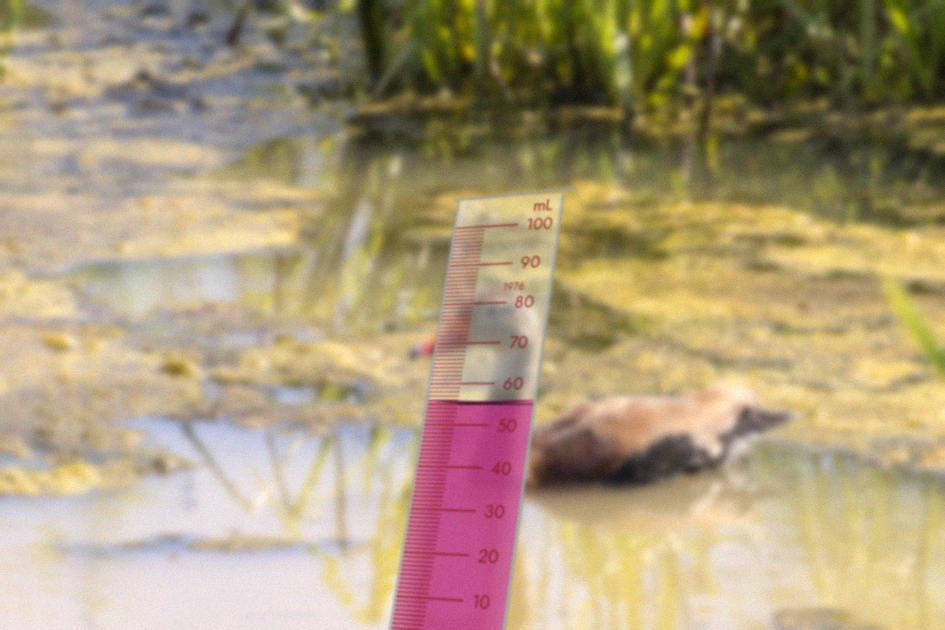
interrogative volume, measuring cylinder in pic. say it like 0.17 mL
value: 55 mL
